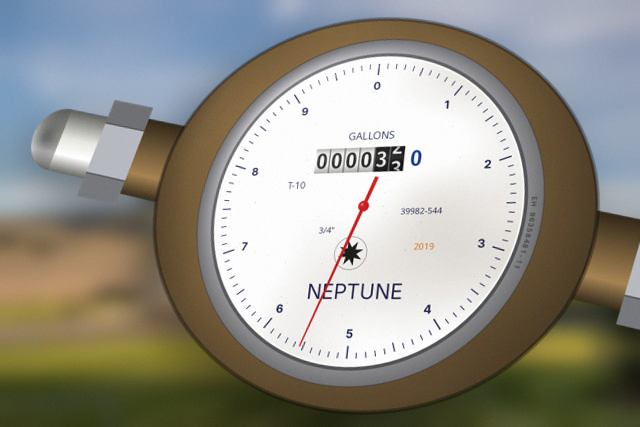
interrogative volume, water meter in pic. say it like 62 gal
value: 325.5 gal
